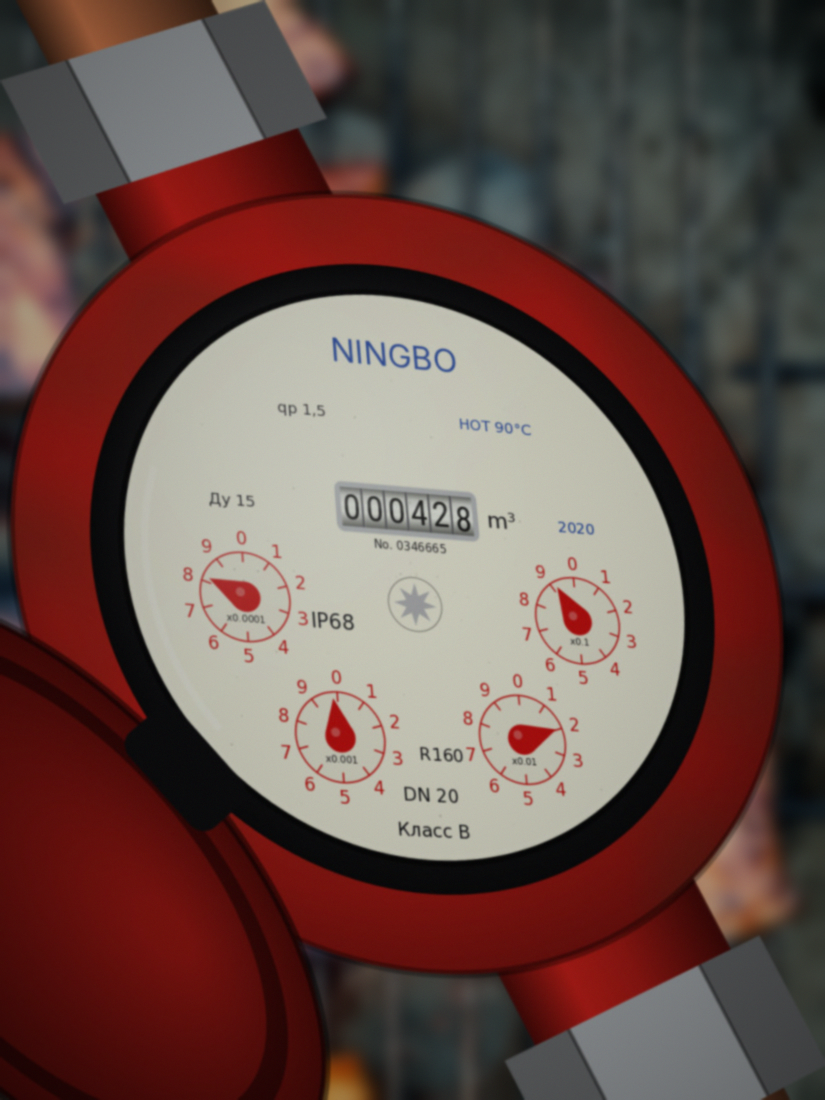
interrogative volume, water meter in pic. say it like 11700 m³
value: 427.9198 m³
